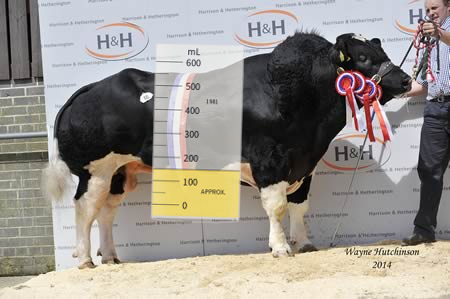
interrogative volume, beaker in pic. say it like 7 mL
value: 150 mL
